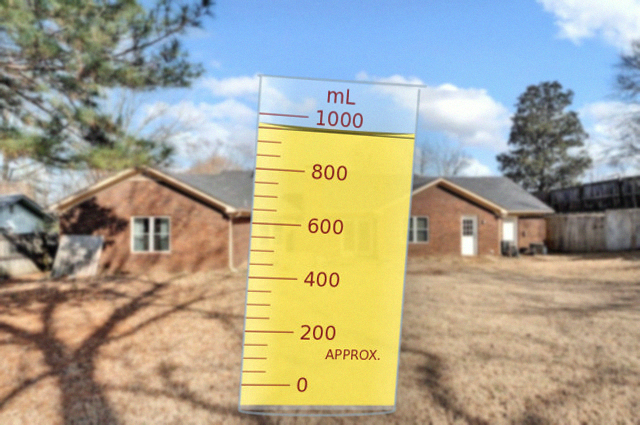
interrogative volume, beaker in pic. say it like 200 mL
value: 950 mL
